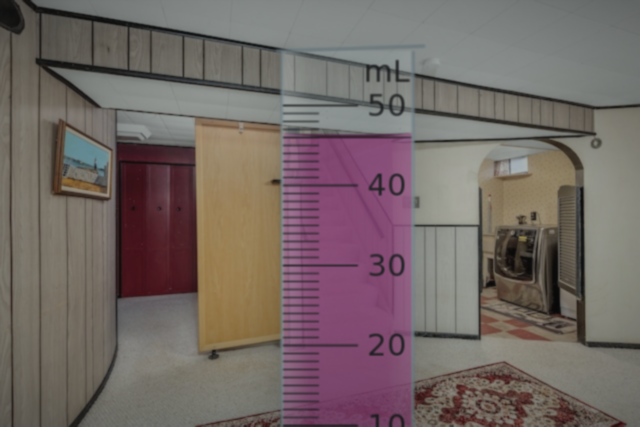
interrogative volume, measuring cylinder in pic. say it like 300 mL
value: 46 mL
